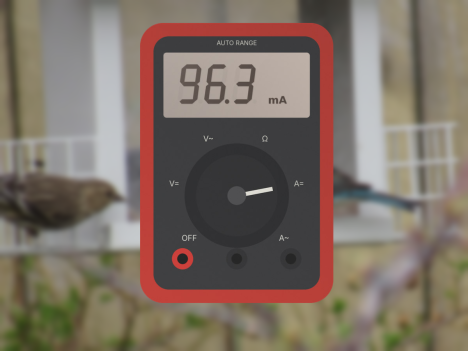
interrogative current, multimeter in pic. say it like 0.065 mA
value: 96.3 mA
